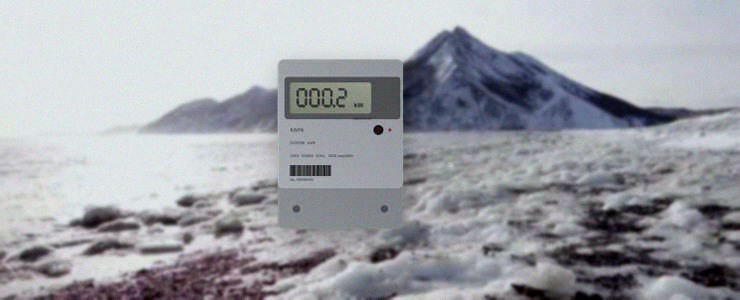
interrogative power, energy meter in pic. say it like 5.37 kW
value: 0.2 kW
